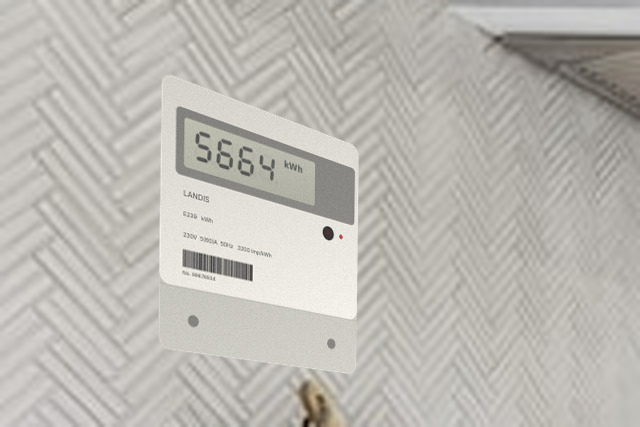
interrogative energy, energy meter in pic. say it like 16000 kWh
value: 5664 kWh
